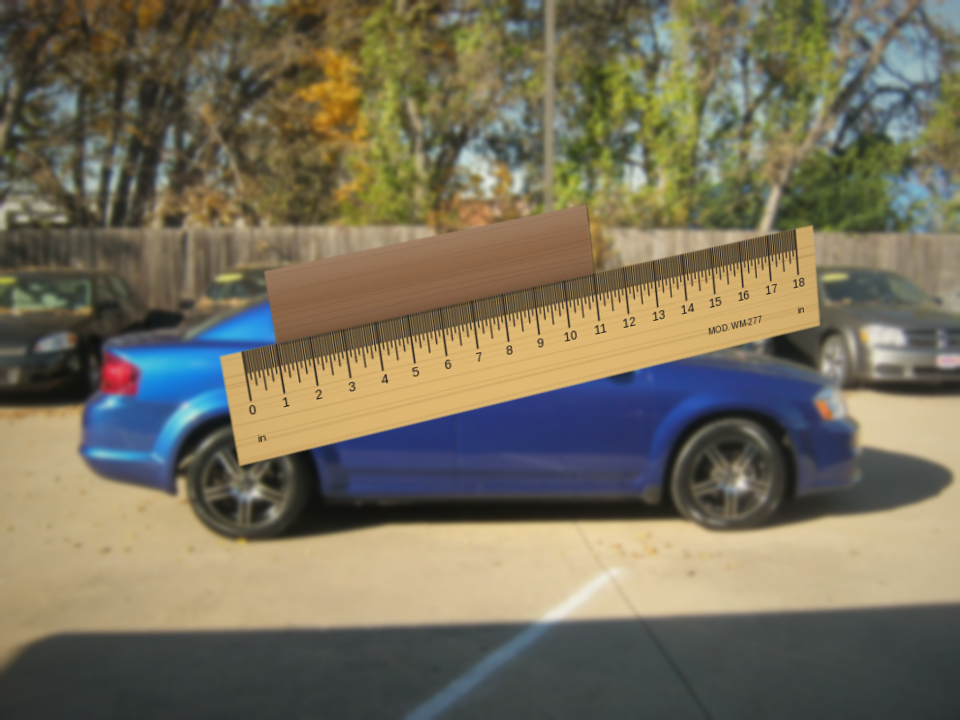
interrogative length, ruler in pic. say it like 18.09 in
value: 10 in
